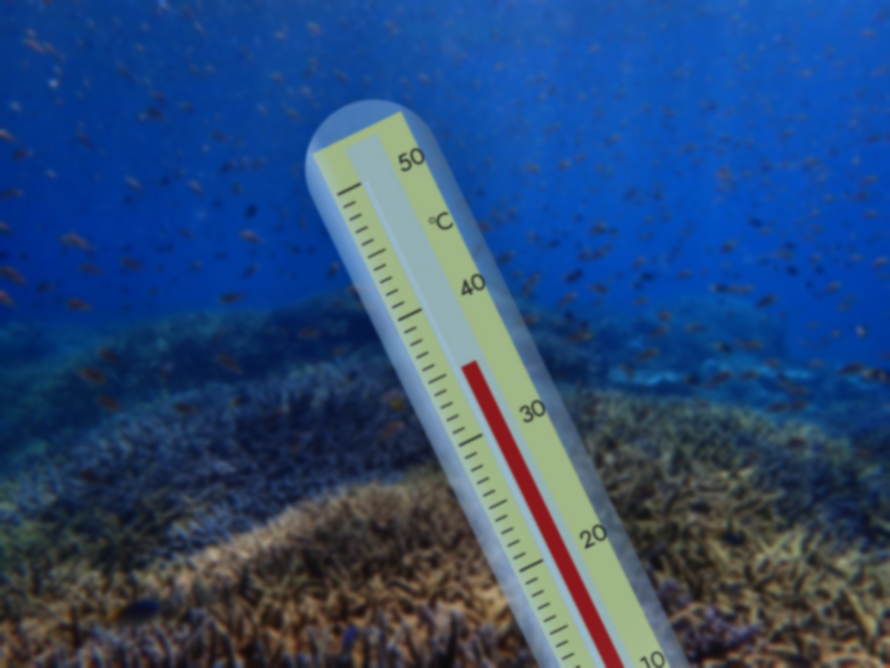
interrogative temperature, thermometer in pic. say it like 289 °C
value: 35 °C
